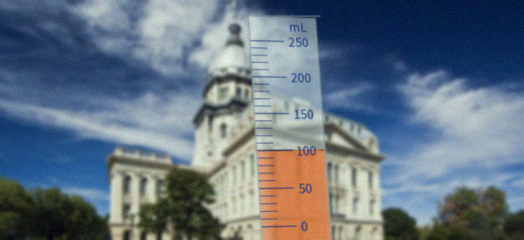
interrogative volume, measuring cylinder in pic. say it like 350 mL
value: 100 mL
